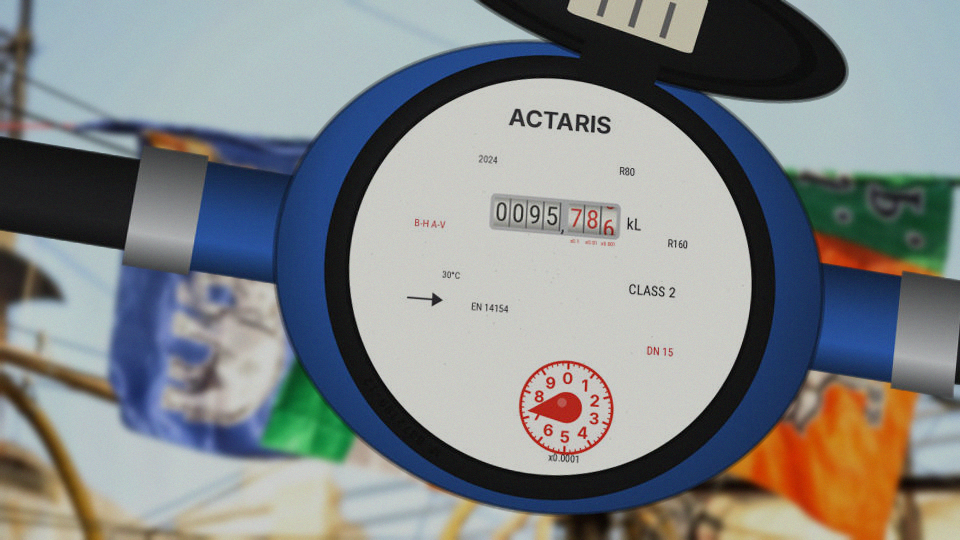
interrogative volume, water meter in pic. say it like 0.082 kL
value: 95.7857 kL
